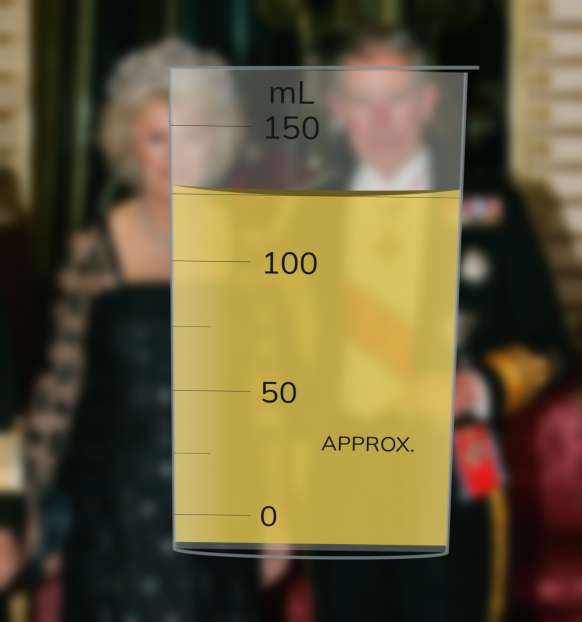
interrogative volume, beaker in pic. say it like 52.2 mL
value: 125 mL
